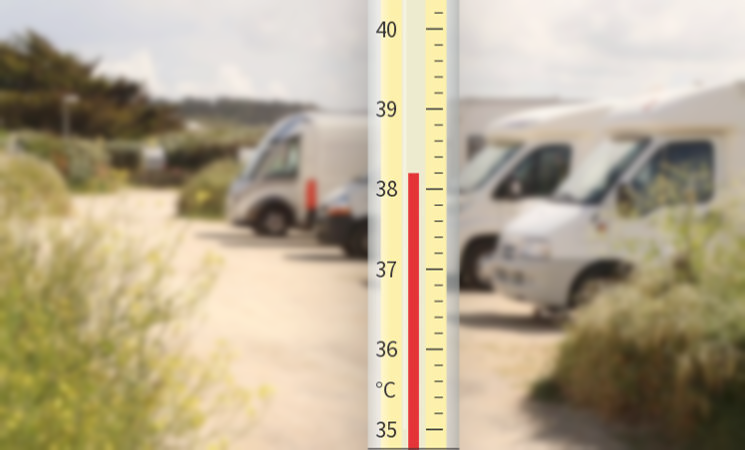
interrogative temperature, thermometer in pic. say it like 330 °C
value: 38.2 °C
